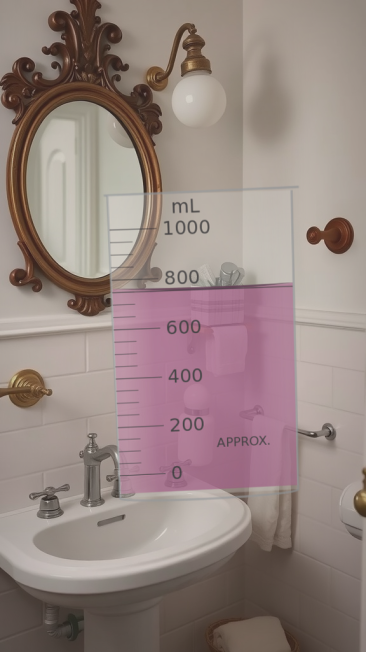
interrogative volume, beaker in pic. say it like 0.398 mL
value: 750 mL
